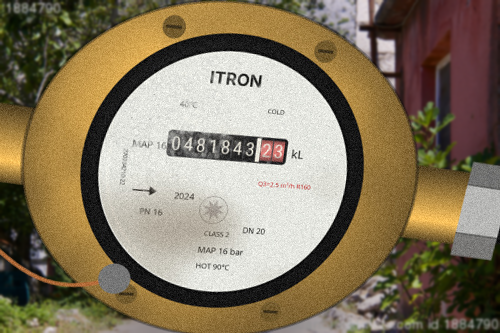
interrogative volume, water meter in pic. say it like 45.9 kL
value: 481843.23 kL
